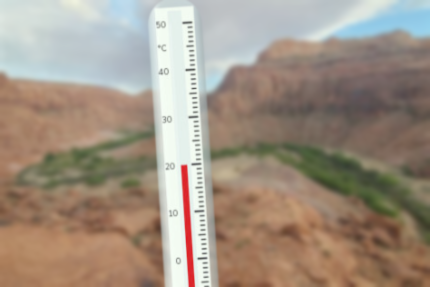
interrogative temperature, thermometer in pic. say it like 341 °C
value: 20 °C
